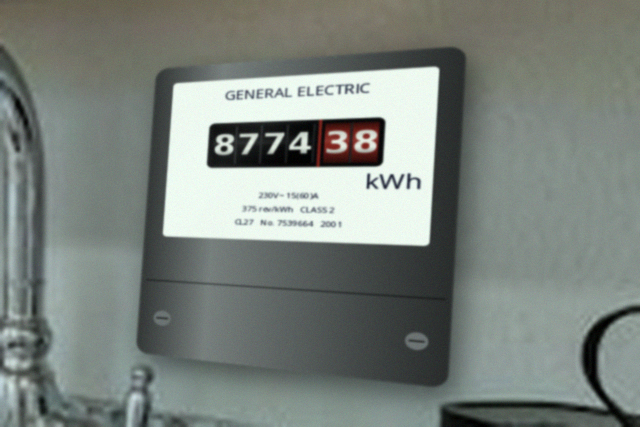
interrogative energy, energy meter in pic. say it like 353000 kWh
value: 8774.38 kWh
